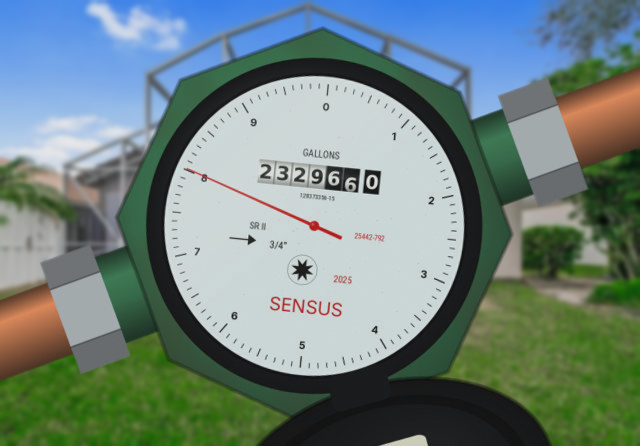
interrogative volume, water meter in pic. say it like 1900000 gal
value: 2329658.0 gal
